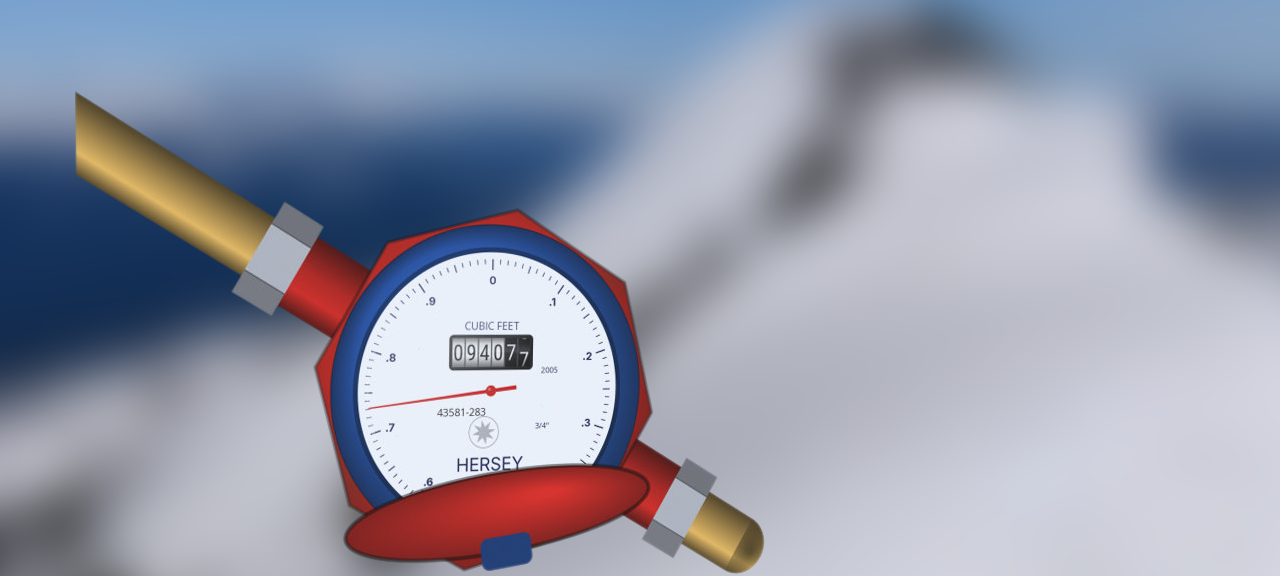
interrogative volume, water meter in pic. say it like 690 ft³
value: 94076.73 ft³
